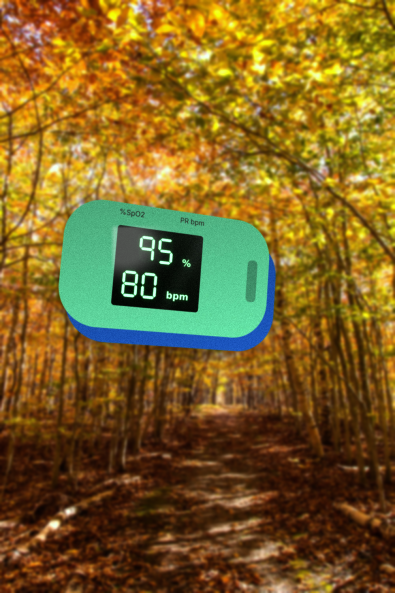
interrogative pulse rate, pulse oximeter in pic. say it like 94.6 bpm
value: 80 bpm
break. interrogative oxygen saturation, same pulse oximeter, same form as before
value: 95 %
